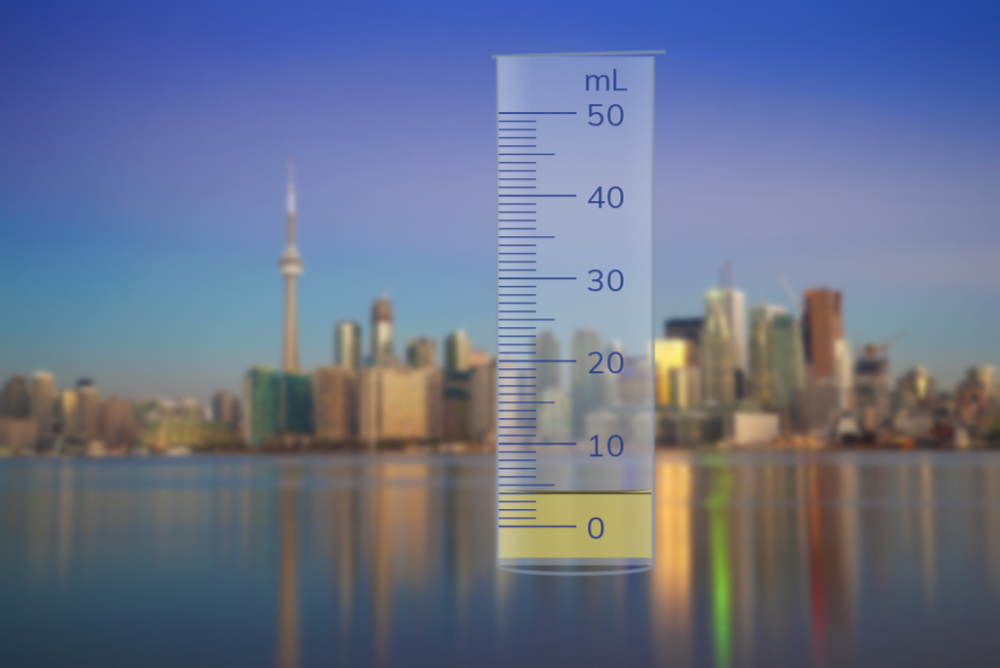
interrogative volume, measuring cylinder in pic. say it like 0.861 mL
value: 4 mL
